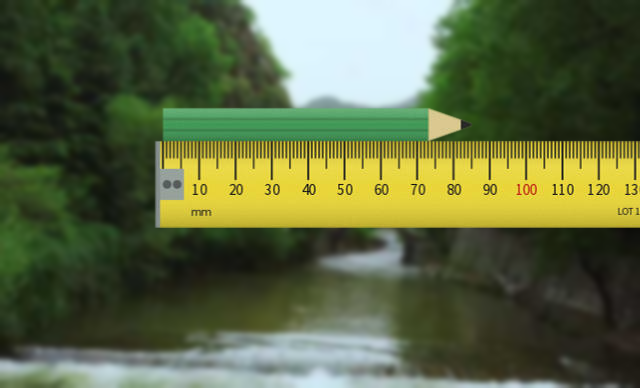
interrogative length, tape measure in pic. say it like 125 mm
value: 85 mm
